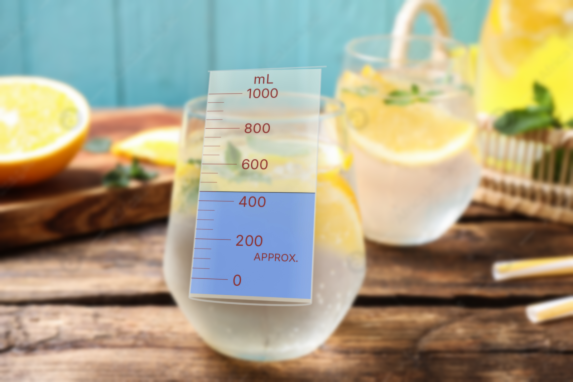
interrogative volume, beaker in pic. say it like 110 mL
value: 450 mL
